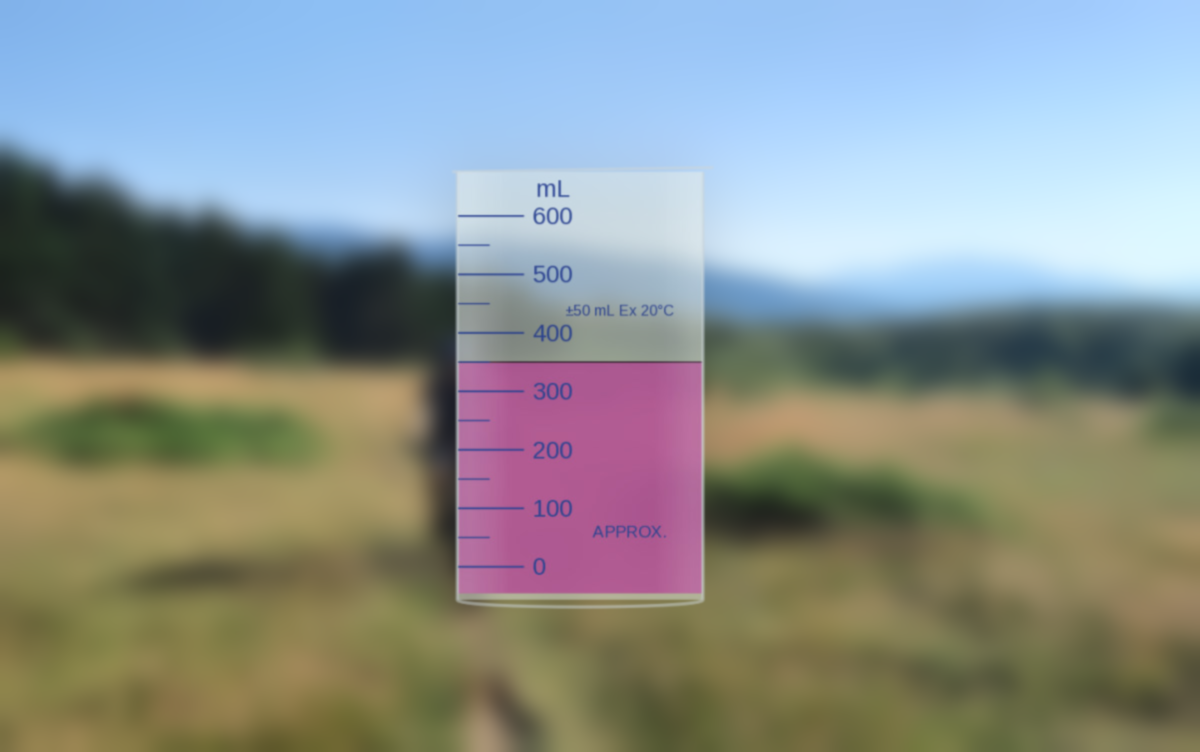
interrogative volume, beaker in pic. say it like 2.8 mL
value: 350 mL
